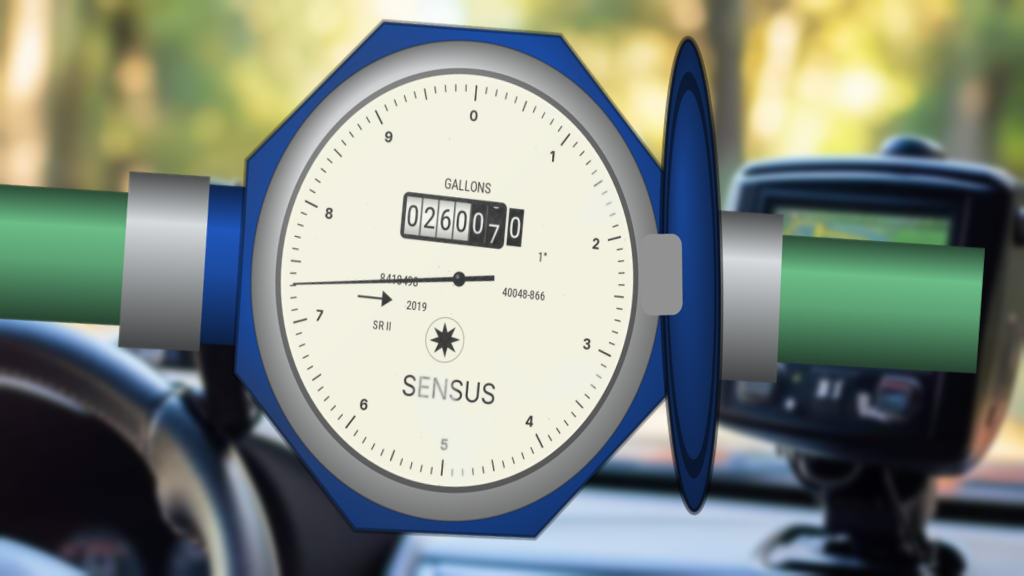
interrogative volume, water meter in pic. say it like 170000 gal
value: 260067.3 gal
